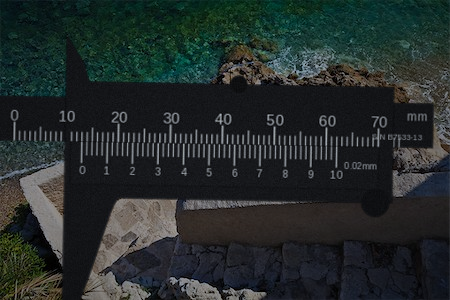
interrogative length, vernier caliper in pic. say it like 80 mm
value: 13.0 mm
